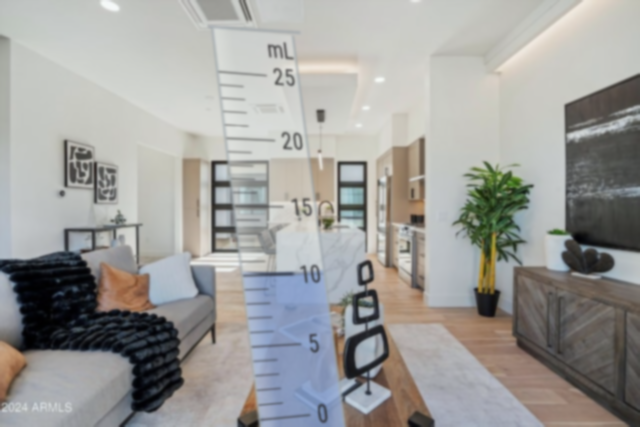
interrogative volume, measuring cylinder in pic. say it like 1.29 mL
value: 10 mL
